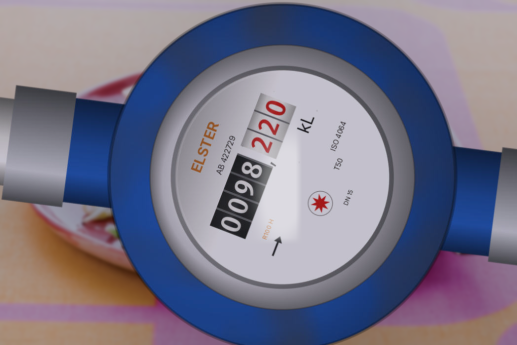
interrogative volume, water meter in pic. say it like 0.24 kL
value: 98.220 kL
